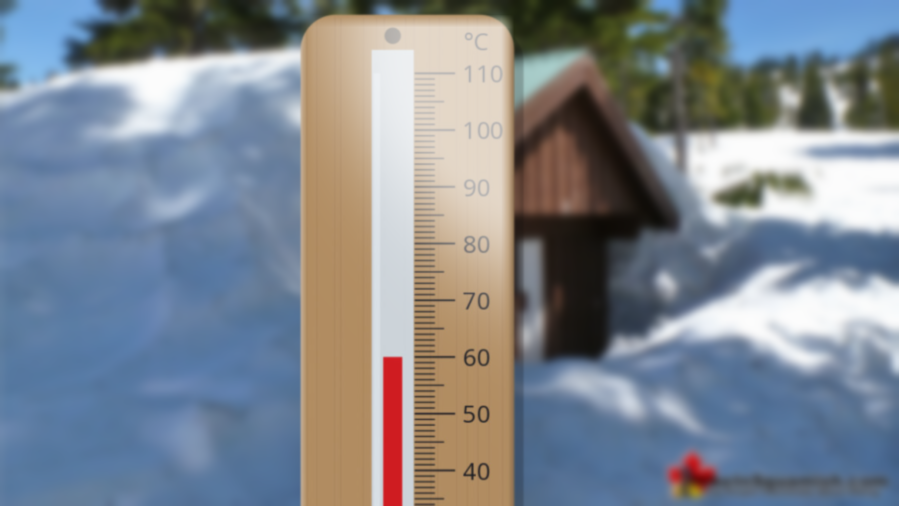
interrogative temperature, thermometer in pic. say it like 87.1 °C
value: 60 °C
